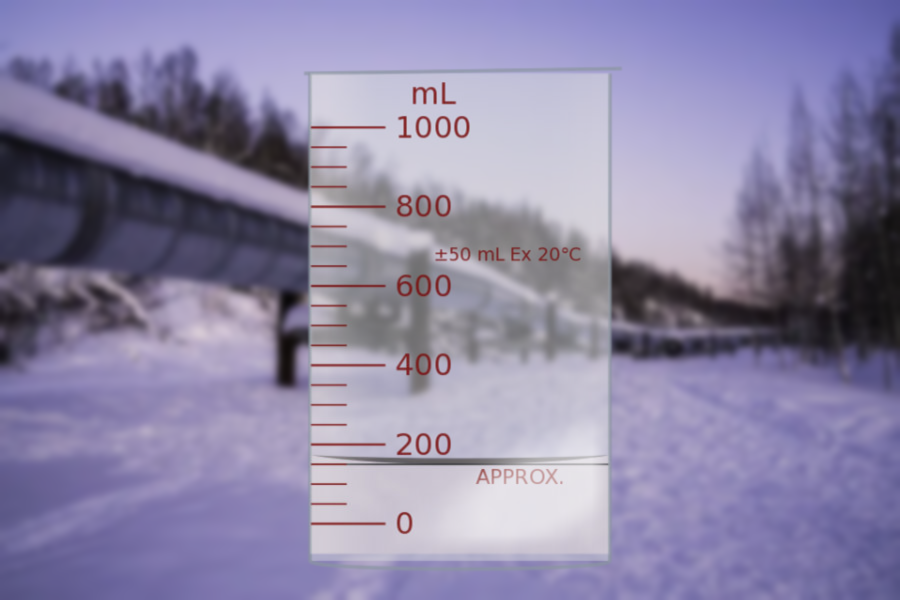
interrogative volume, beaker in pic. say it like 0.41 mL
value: 150 mL
